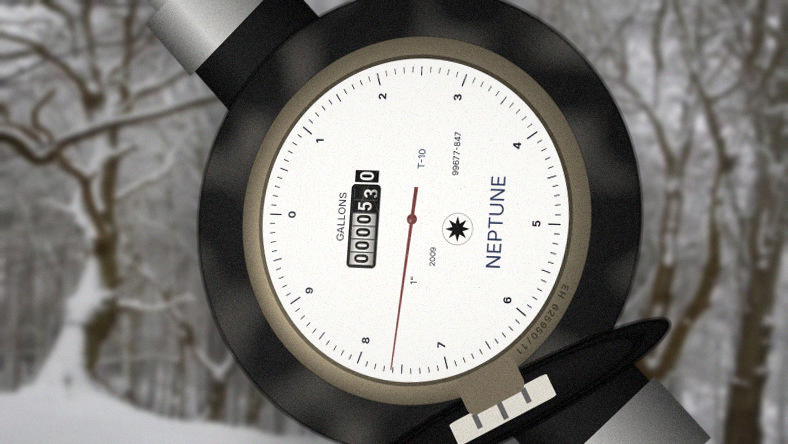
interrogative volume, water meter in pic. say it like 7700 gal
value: 527.6 gal
